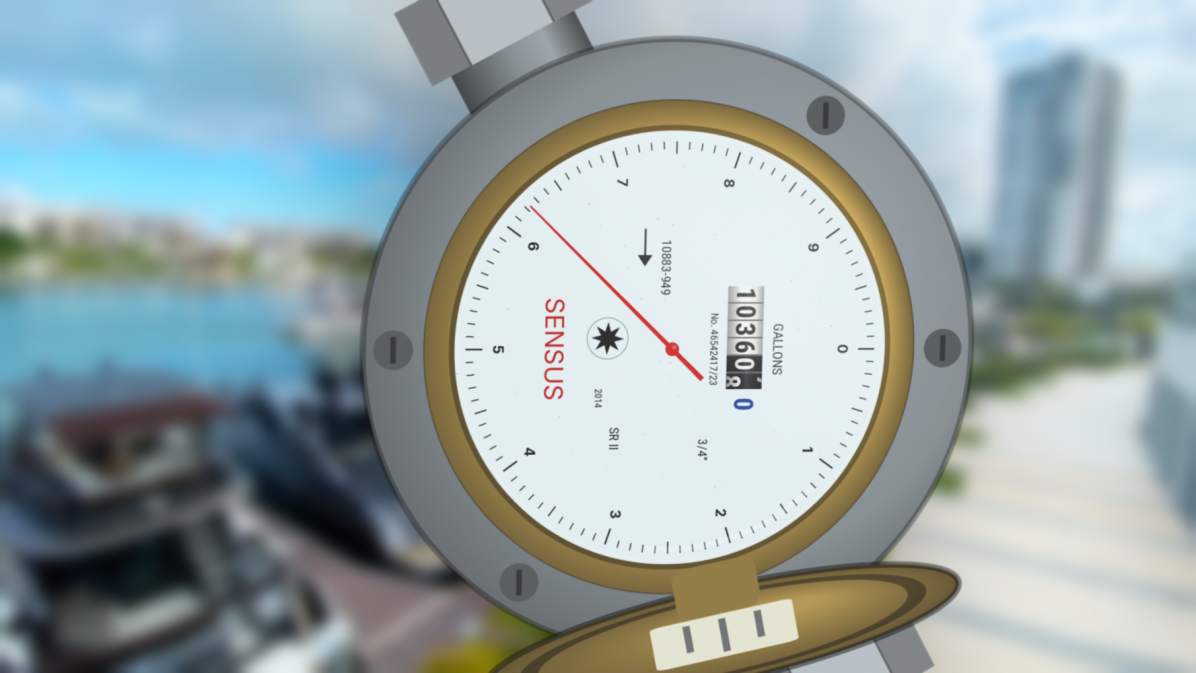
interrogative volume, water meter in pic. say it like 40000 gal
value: 1036076.2 gal
